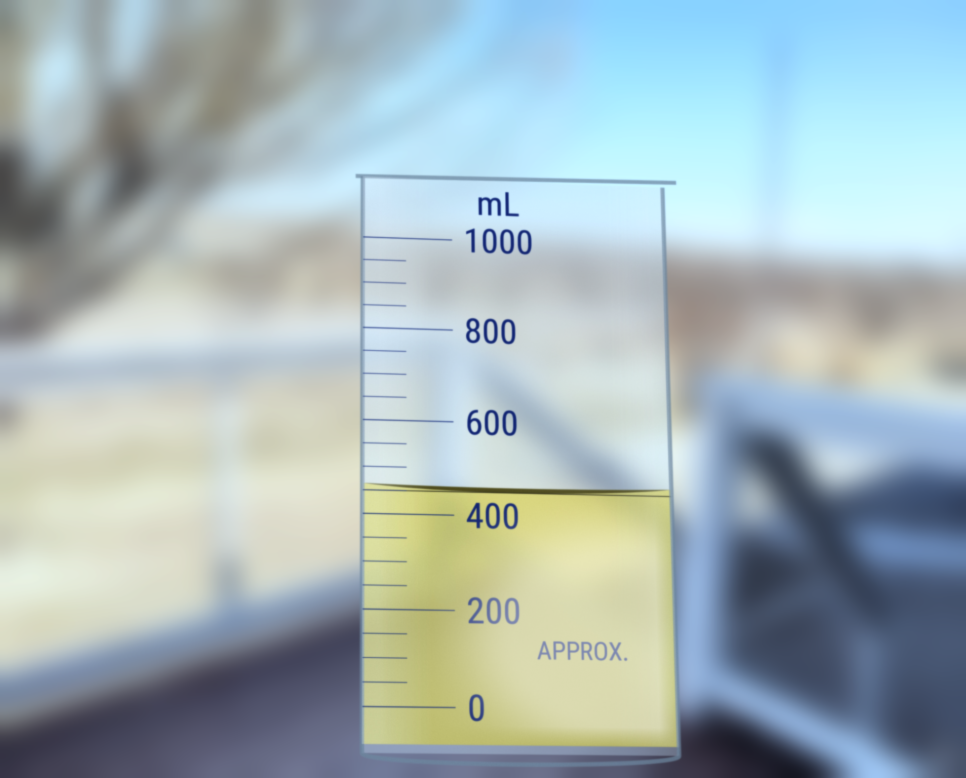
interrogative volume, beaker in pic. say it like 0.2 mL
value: 450 mL
